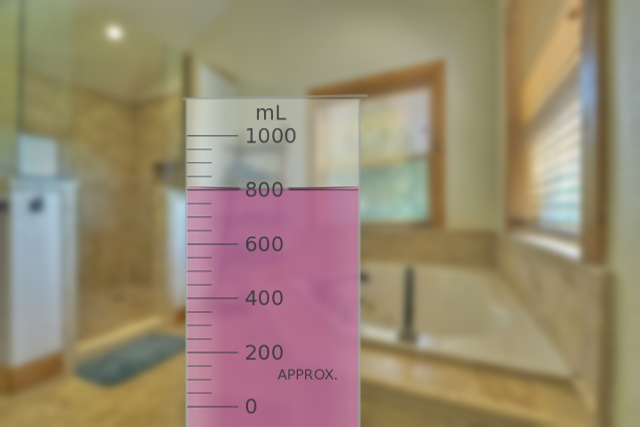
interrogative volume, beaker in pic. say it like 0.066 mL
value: 800 mL
